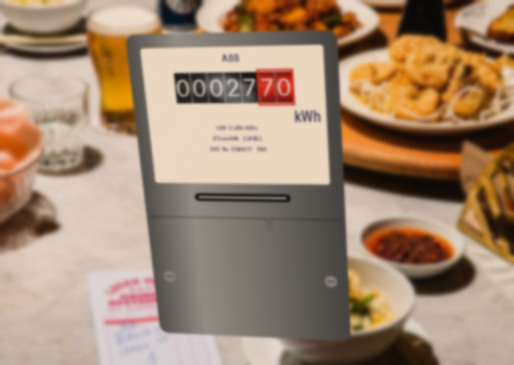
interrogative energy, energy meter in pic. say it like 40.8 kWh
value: 27.70 kWh
